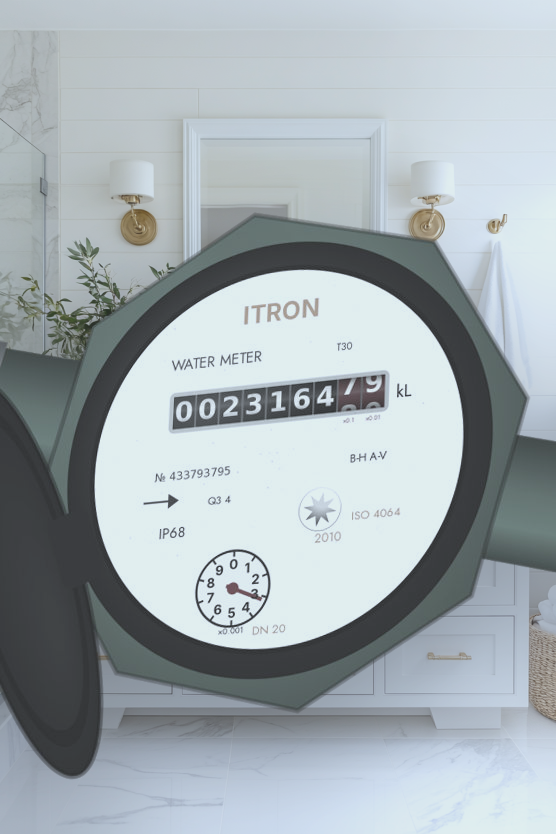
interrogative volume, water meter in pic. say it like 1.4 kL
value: 23164.793 kL
